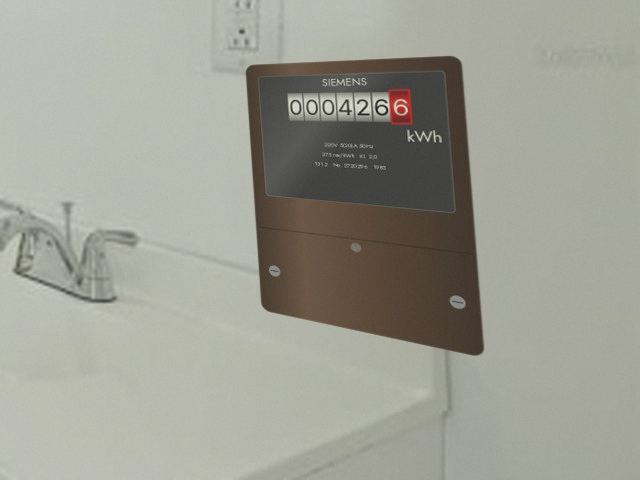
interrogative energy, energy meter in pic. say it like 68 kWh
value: 426.6 kWh
